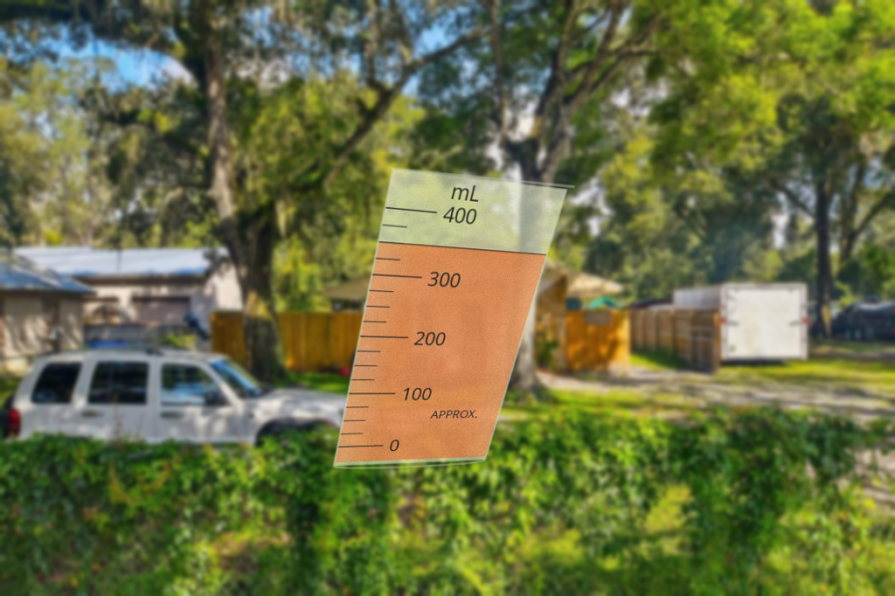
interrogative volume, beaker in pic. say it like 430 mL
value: 350 mL
